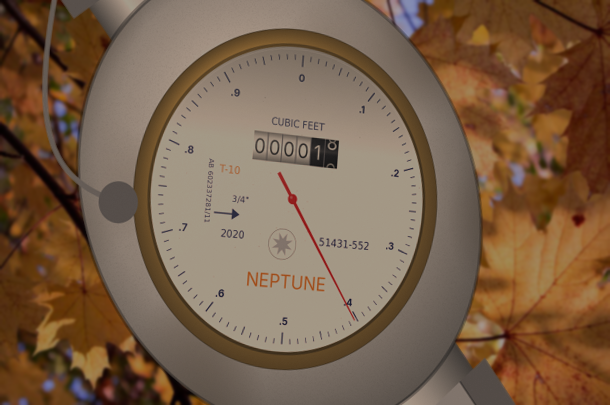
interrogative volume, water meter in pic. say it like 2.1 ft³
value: 18.40 ft³
